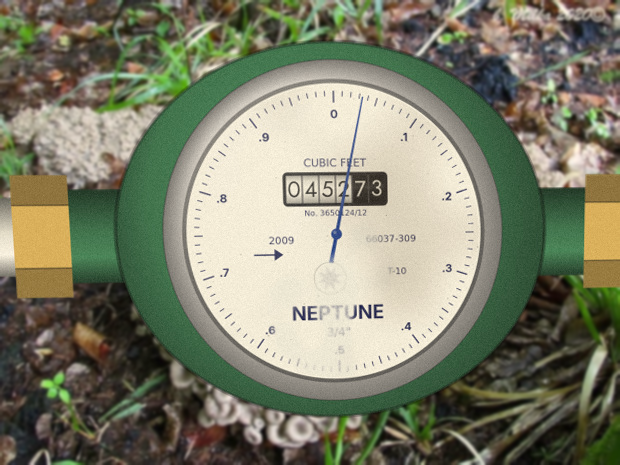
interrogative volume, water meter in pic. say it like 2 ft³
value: 45273.03 ft³
